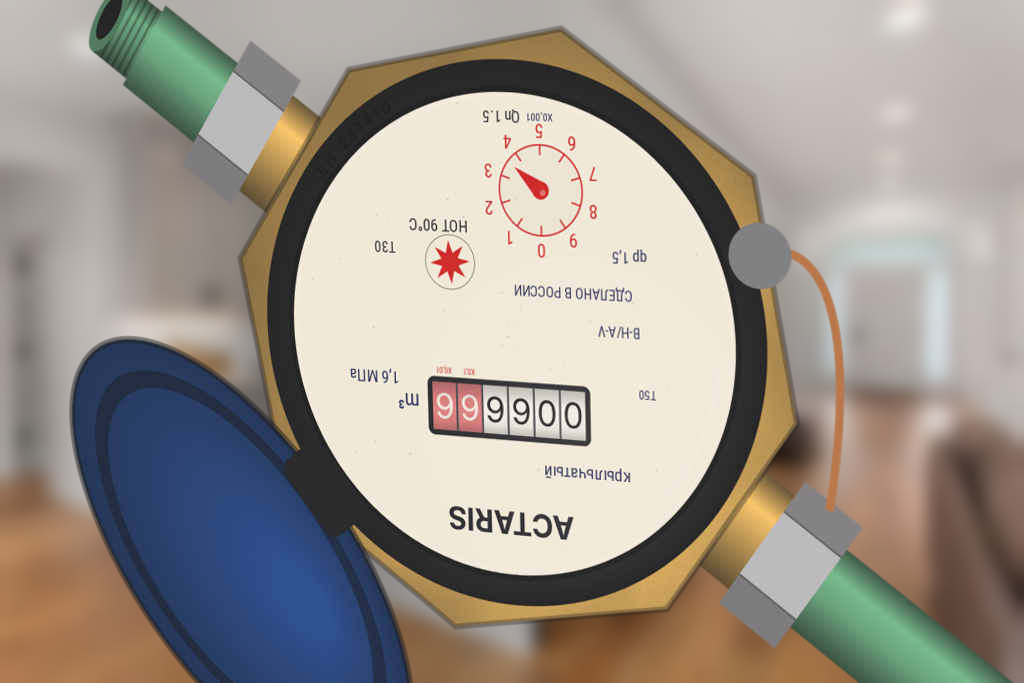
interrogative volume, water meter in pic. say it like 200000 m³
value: 66.663 m³
